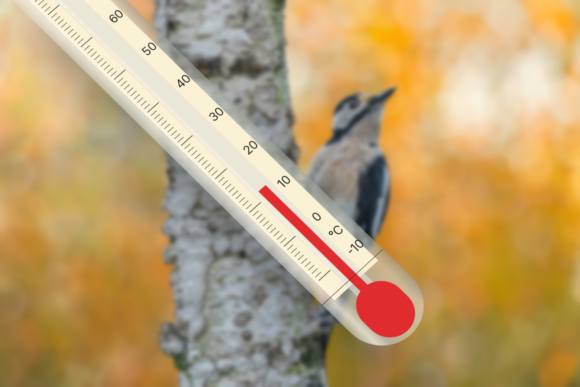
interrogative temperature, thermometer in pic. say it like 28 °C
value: 12 °C
